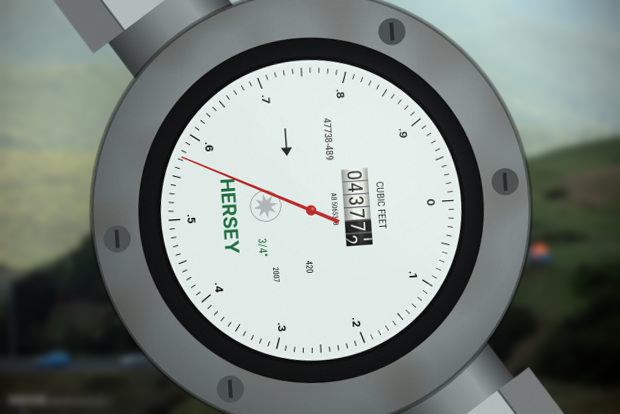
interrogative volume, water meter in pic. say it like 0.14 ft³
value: 43771.57 ft³
